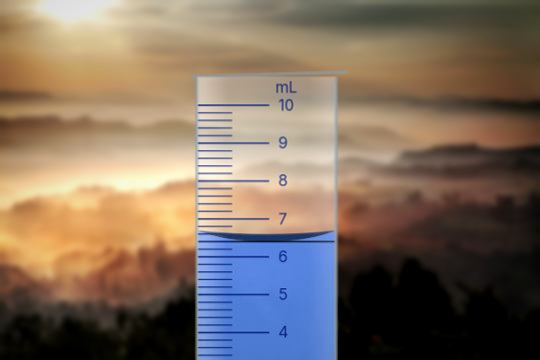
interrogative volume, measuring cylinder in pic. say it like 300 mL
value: 6.4 mL
